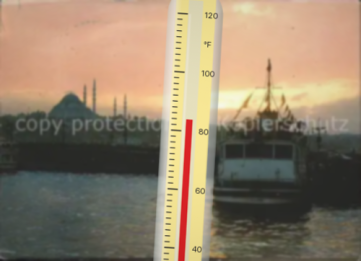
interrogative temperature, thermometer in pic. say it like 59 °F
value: 84 °F
